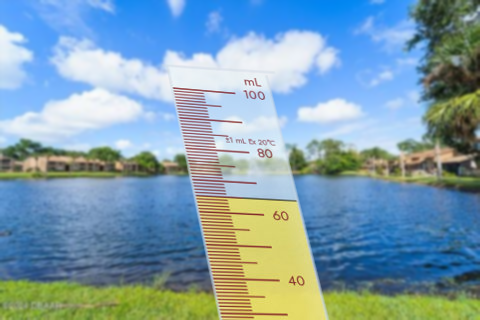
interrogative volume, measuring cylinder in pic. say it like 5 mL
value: 65 mL
